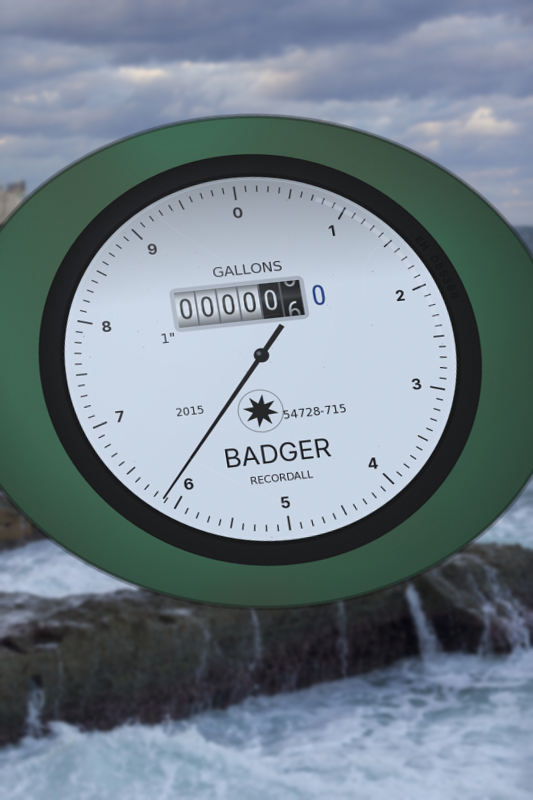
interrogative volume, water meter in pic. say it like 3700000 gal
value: 56.1 gal
